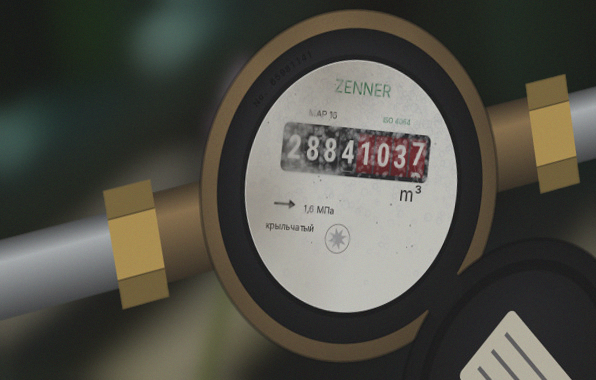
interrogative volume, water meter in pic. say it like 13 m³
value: 2884.1037 m³
